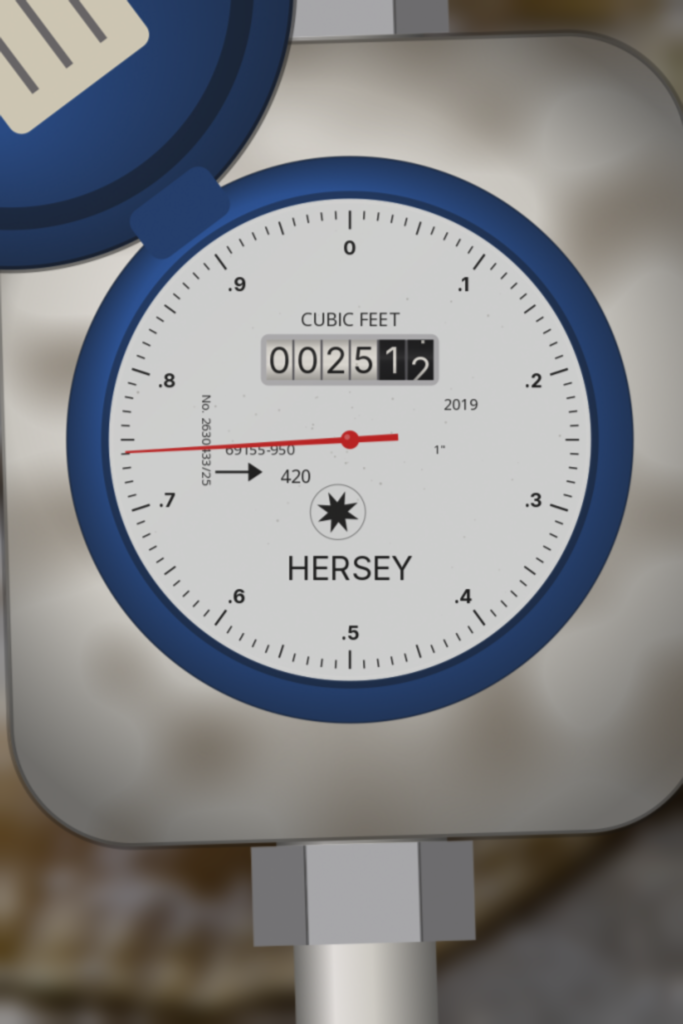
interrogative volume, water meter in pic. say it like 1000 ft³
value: 2511.74 ft³
